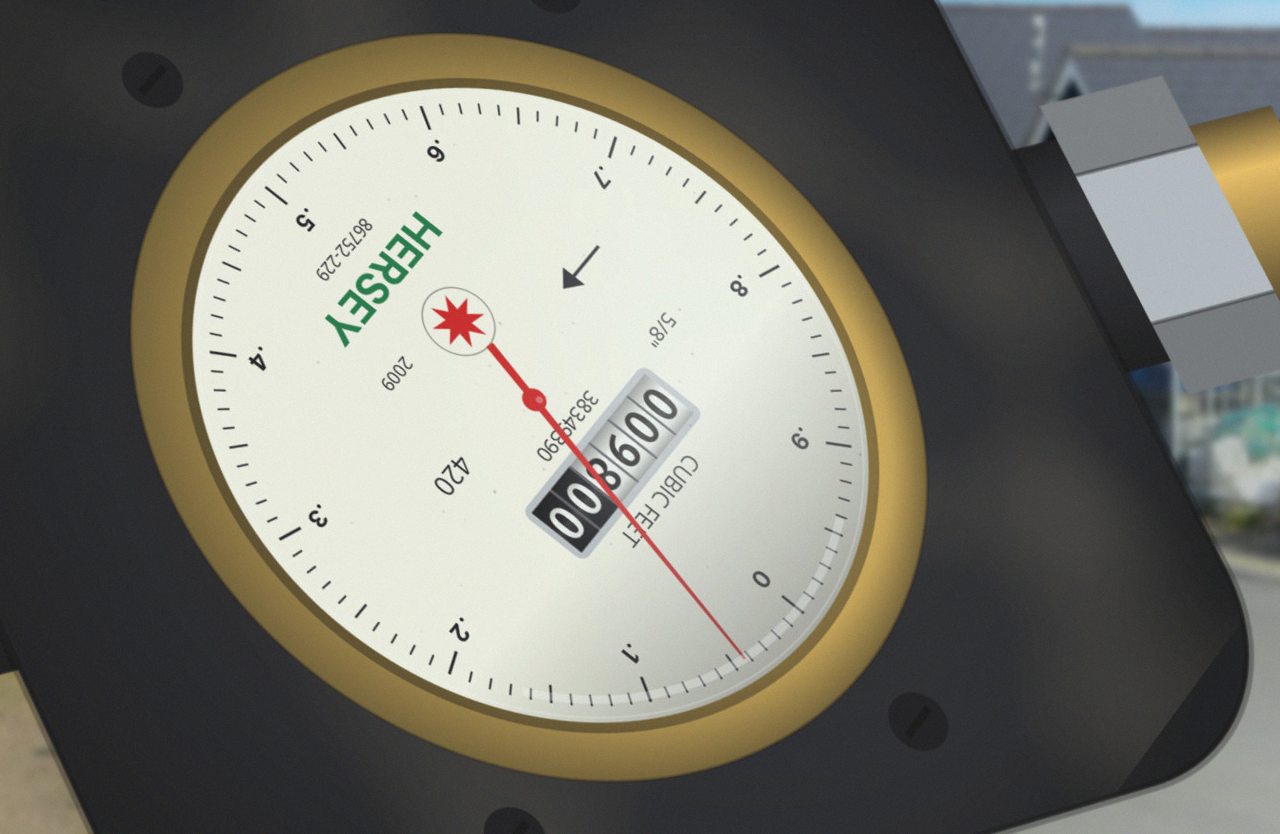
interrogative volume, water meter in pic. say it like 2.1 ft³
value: 9800.04 ft³
